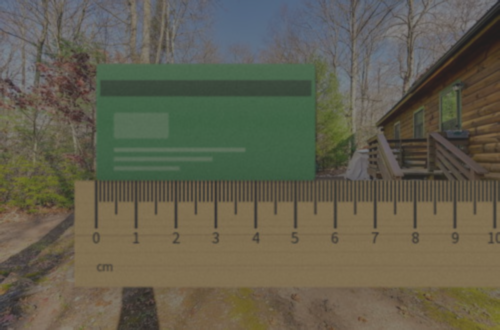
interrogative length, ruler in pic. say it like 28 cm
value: 5.5 cm
